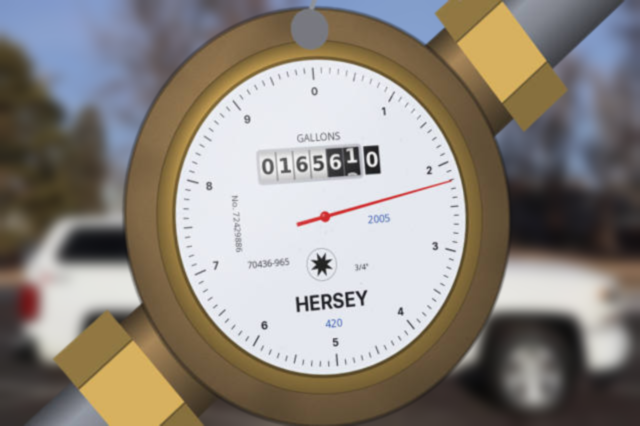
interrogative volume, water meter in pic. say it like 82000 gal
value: 165612.2 gal
